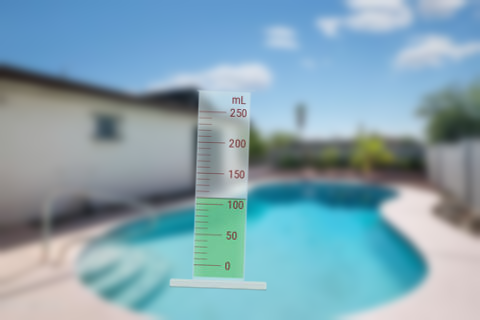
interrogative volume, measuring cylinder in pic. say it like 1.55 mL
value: 110 mL
